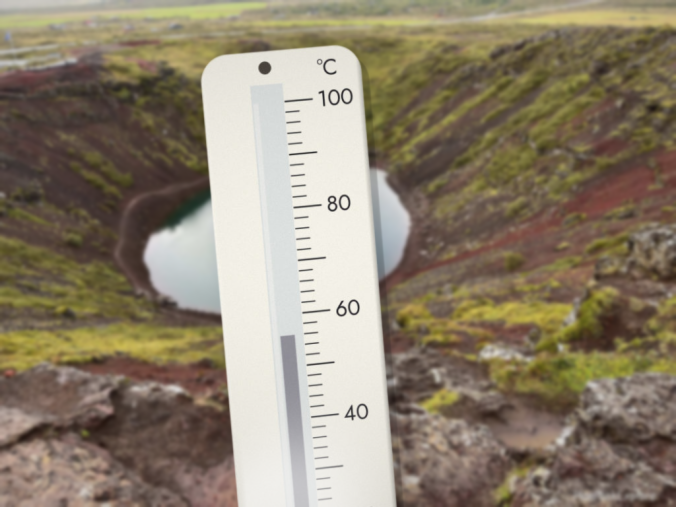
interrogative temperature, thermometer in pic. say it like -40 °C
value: 56 °C
